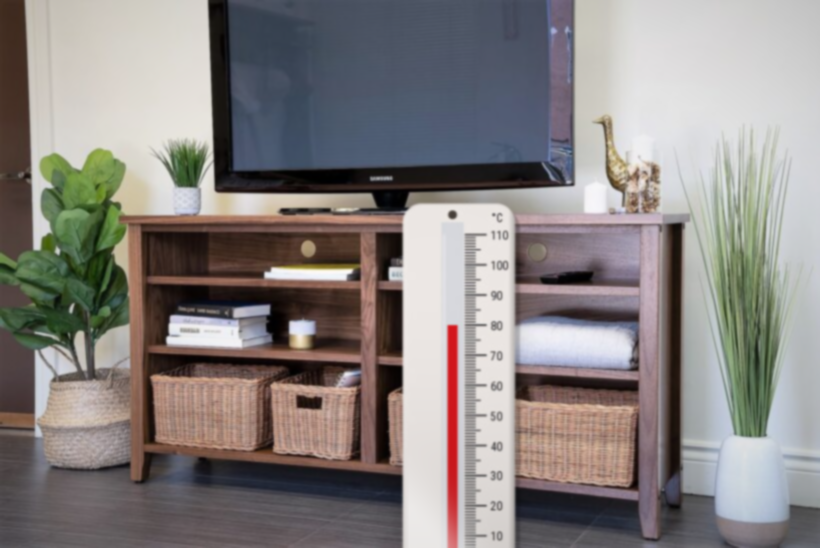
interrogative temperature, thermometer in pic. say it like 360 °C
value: 80 °C
